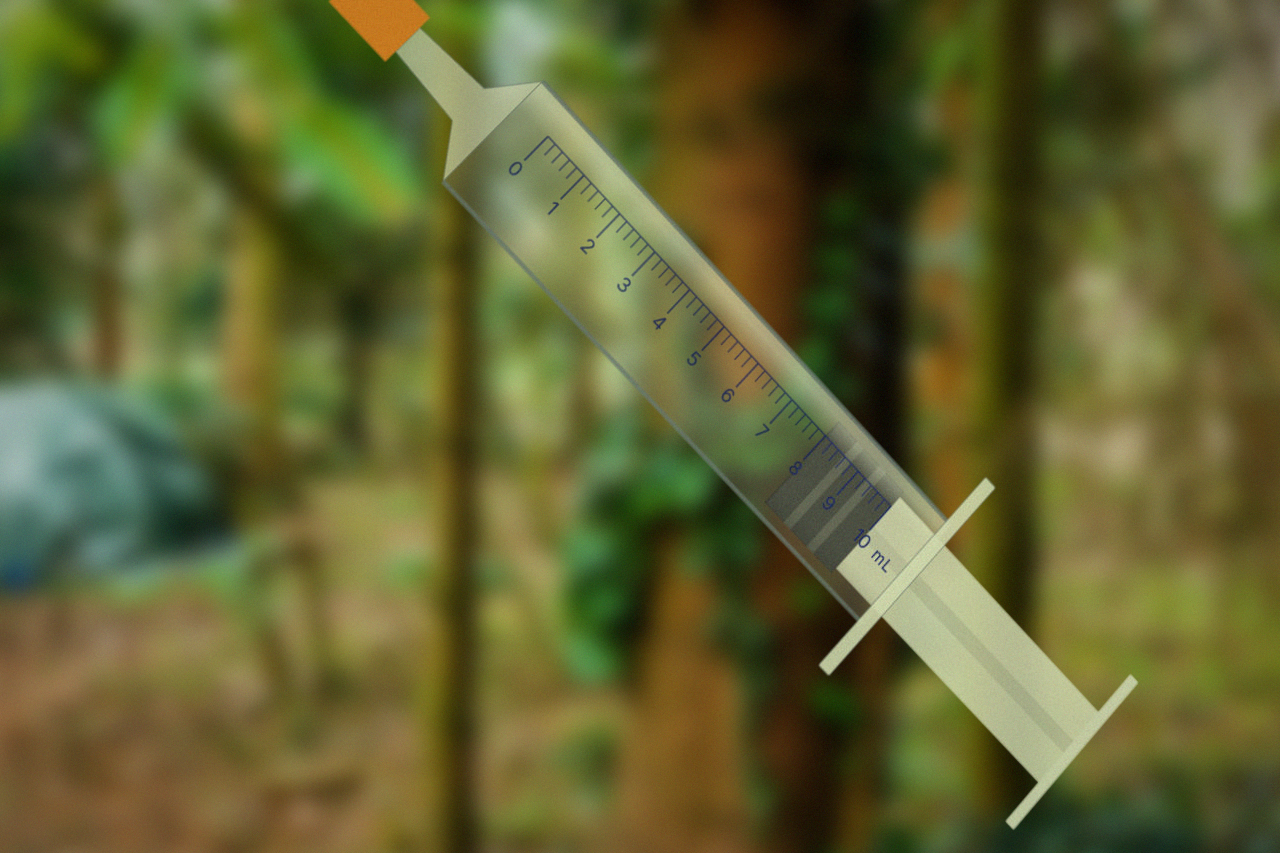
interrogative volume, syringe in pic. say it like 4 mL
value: 8 mL
